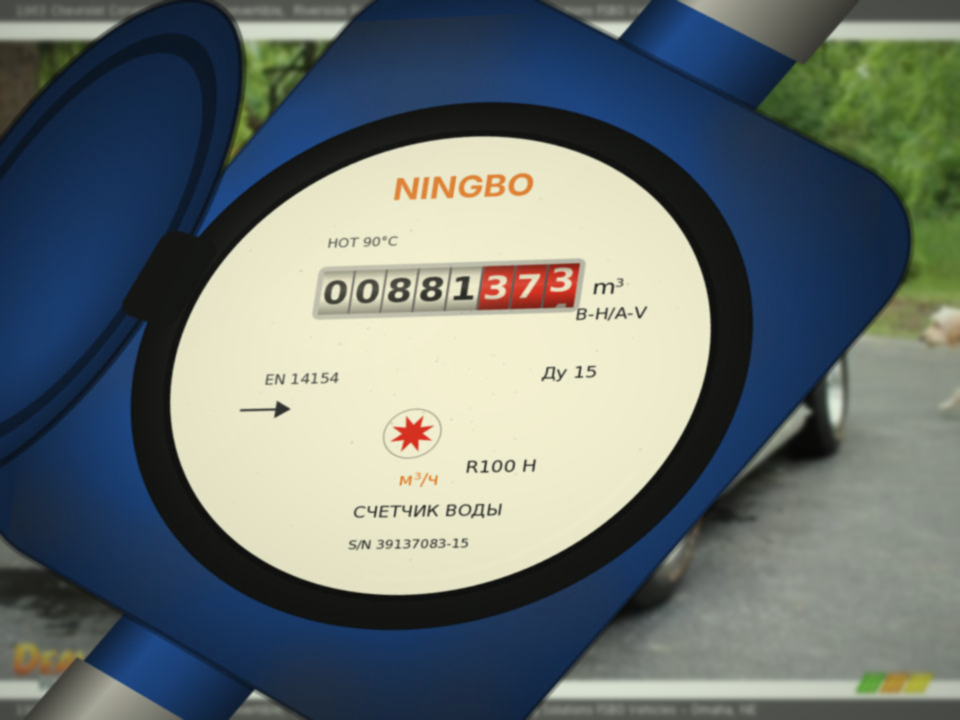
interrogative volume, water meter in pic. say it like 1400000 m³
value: 881.373 m³
